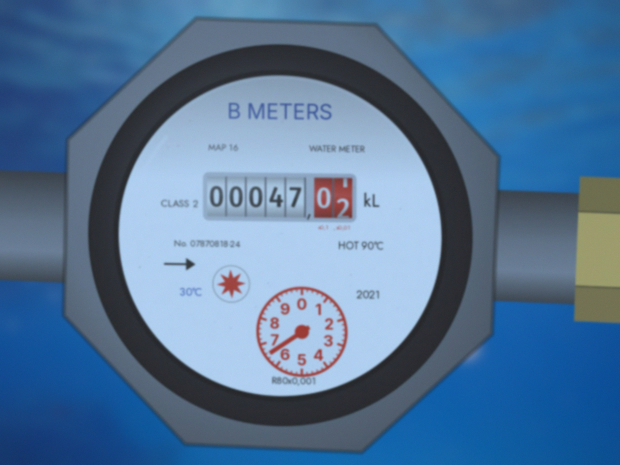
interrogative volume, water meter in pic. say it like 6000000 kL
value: 47.016 kL
